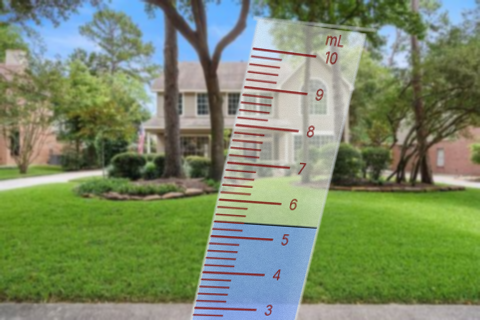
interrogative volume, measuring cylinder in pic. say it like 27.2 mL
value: 5.4 mL
